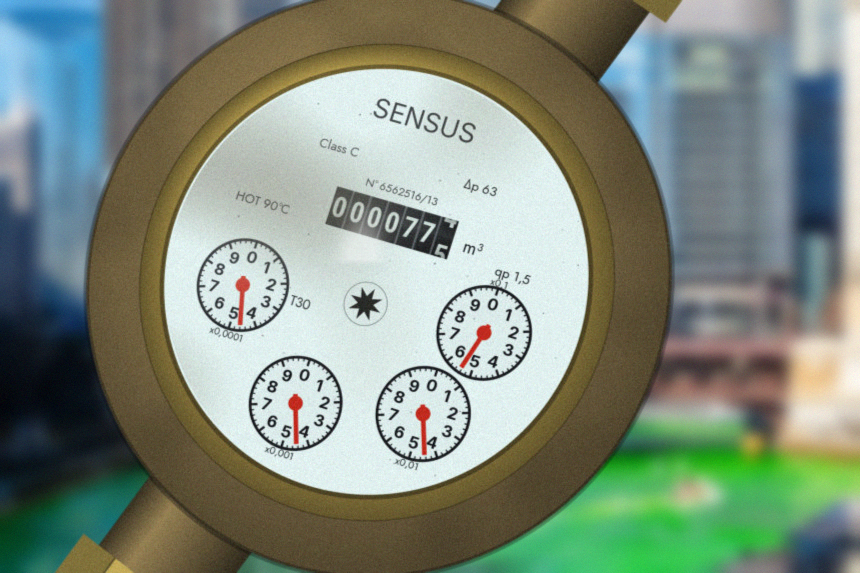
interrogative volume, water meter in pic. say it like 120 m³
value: 774.5444 m³
